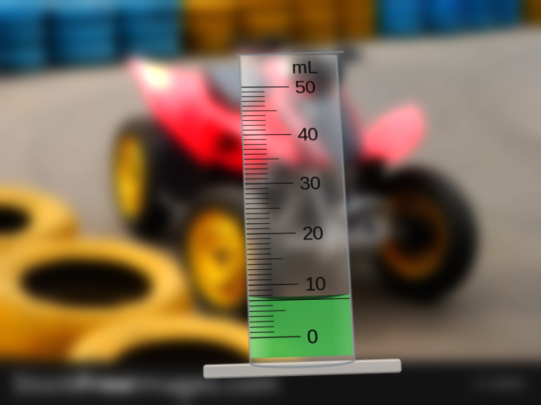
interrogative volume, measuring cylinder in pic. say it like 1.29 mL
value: 7 mL
